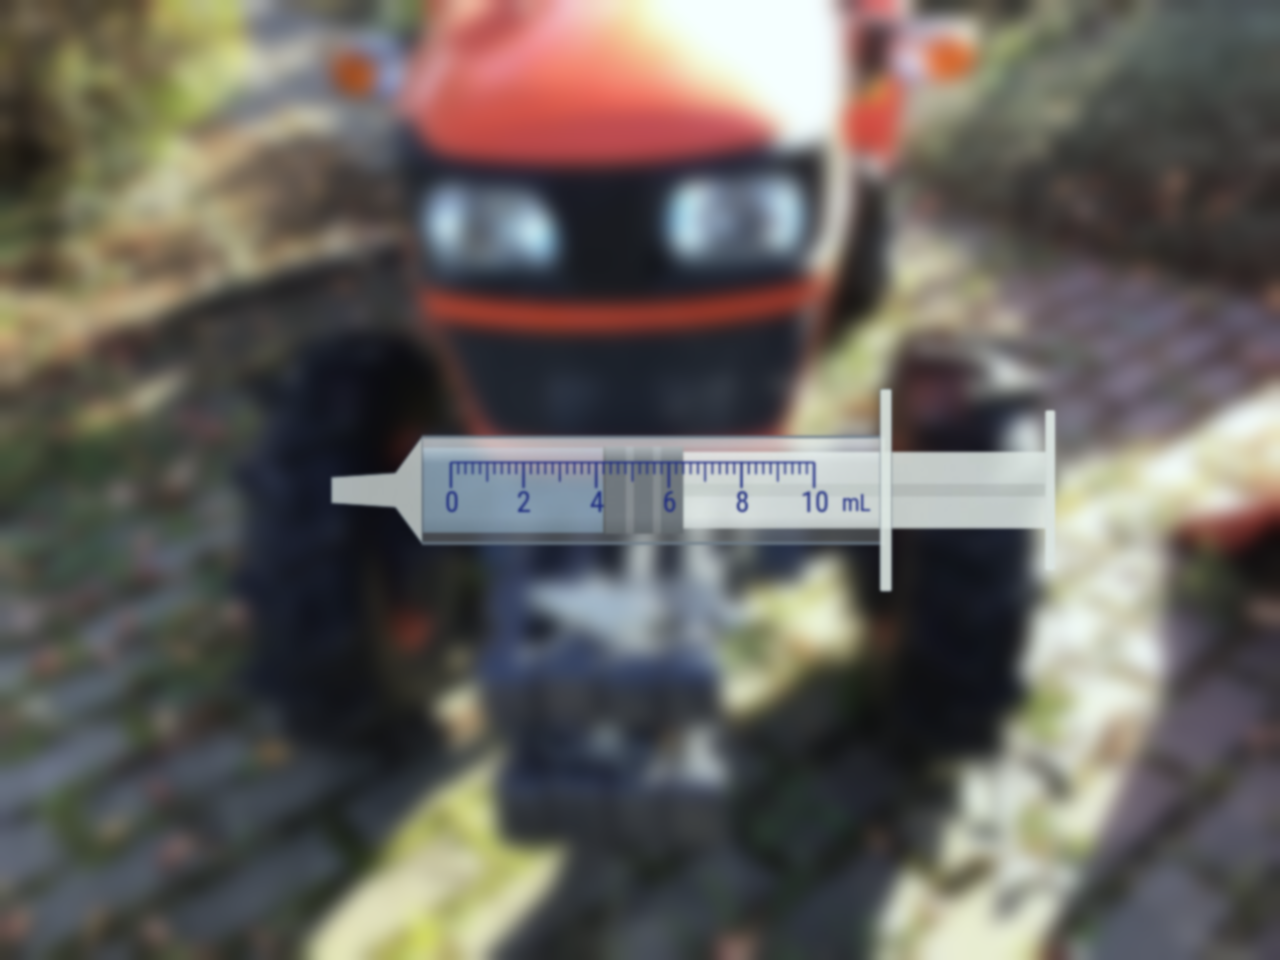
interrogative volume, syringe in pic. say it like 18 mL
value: 4.2 mL
